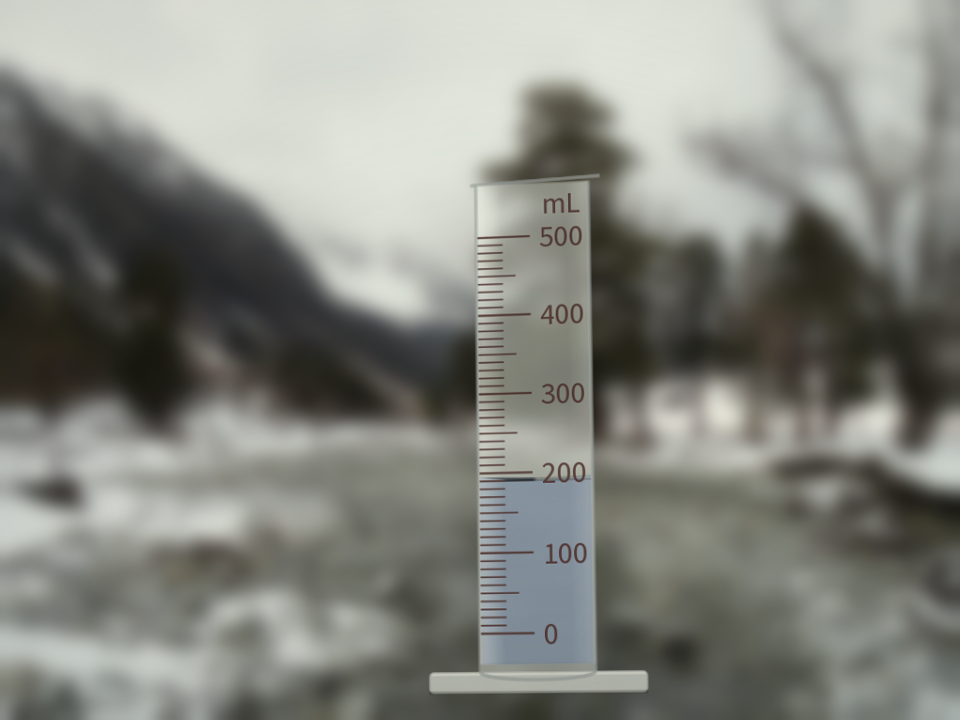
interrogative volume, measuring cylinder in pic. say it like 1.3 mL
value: 190 mL
